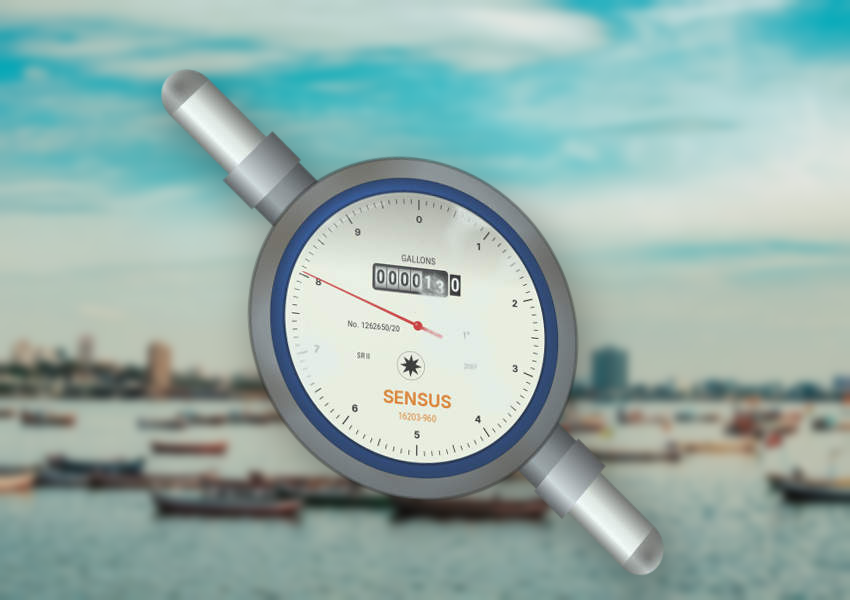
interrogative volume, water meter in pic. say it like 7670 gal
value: 128.0 gal
